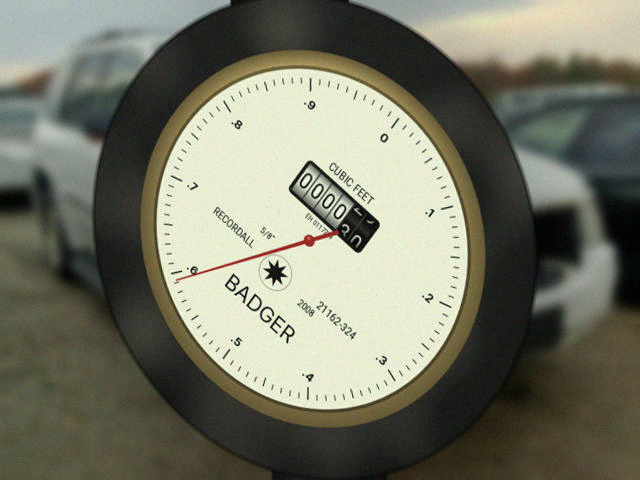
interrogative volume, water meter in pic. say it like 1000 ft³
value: 29.59 ft³
